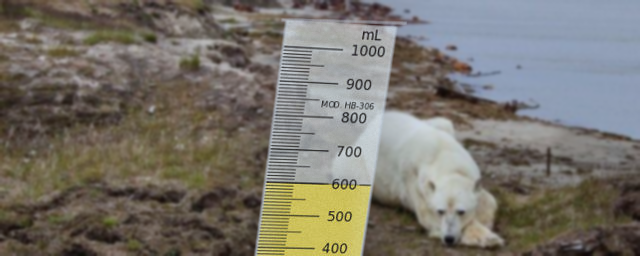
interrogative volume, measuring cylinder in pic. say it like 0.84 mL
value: 600 mL
